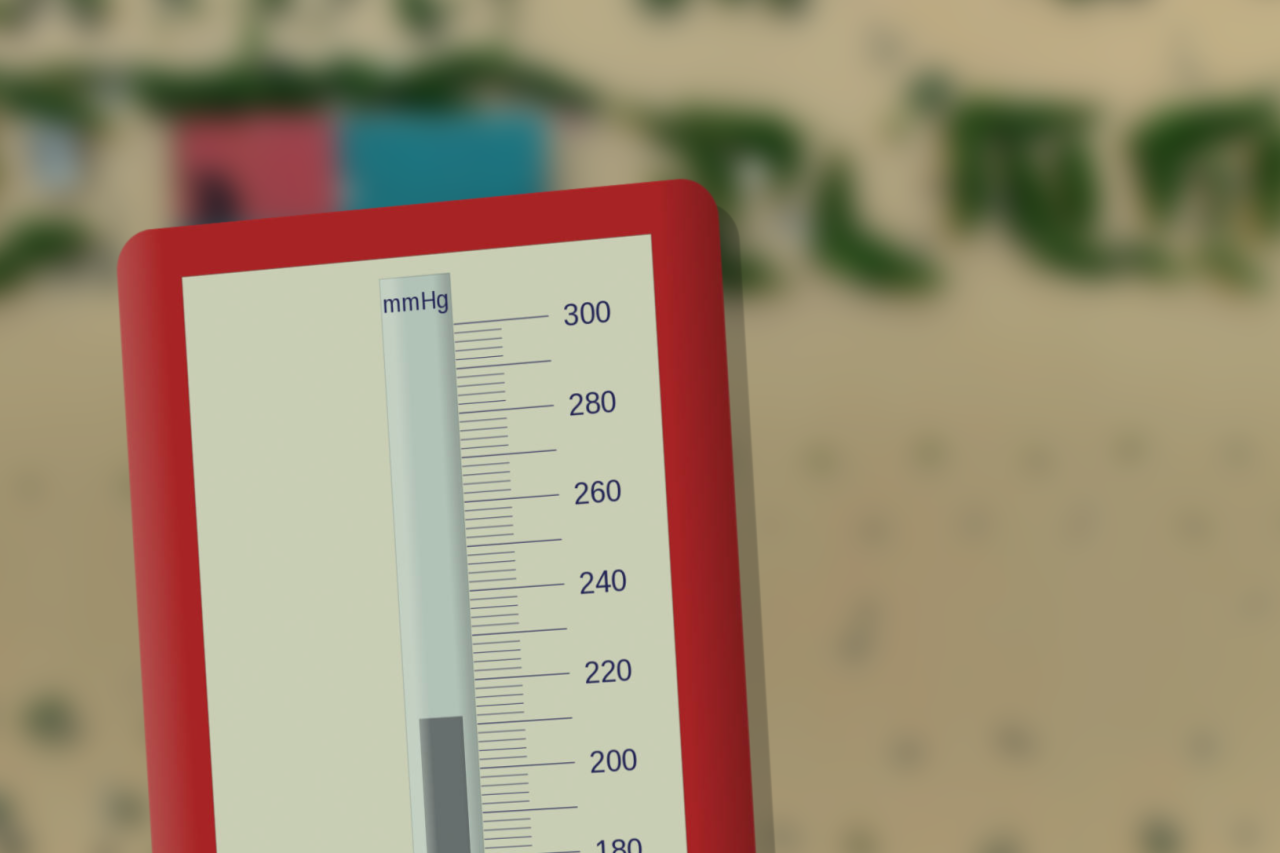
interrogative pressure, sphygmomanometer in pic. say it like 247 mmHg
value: 212 mmHg
